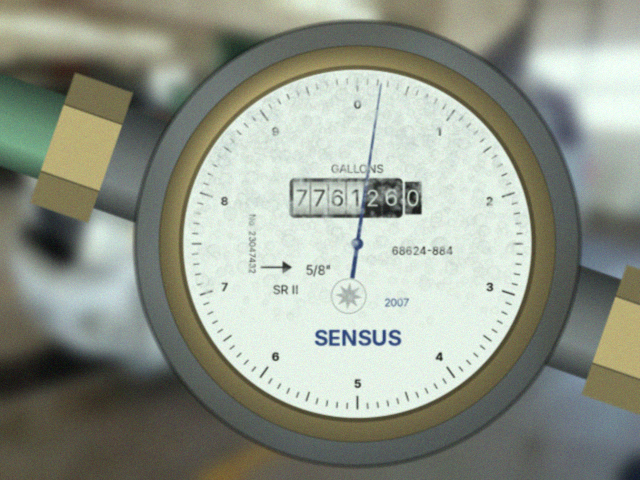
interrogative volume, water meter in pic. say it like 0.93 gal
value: 7761260.2 gal
